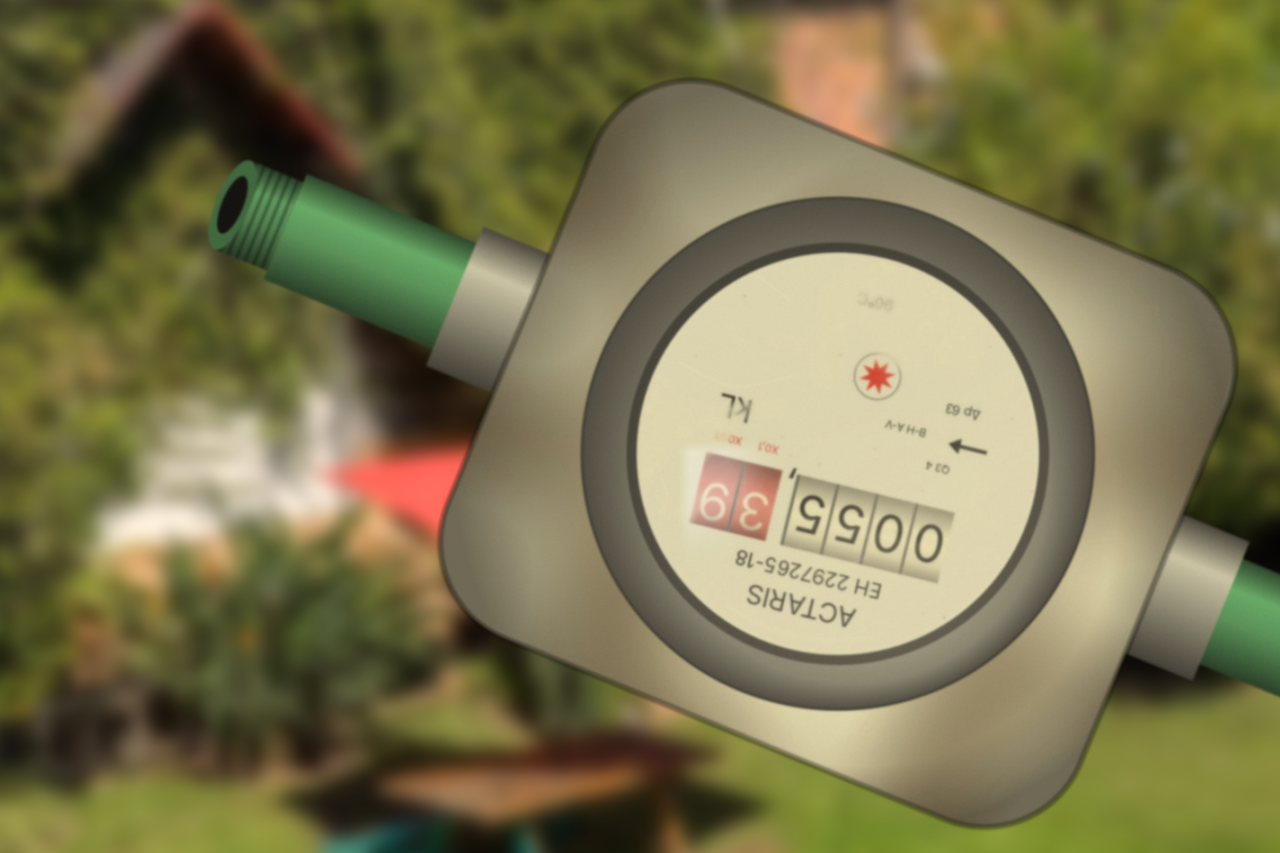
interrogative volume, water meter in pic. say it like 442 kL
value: 55.39 kL
